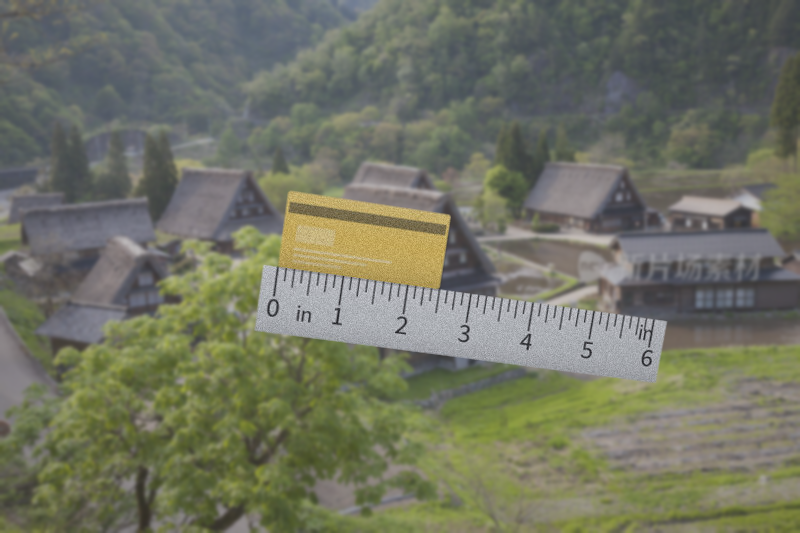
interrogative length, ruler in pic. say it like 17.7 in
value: 2.5 in
